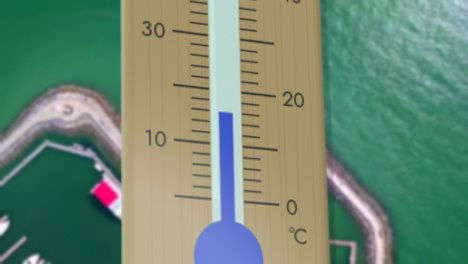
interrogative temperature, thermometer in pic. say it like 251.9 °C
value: 16 °C
